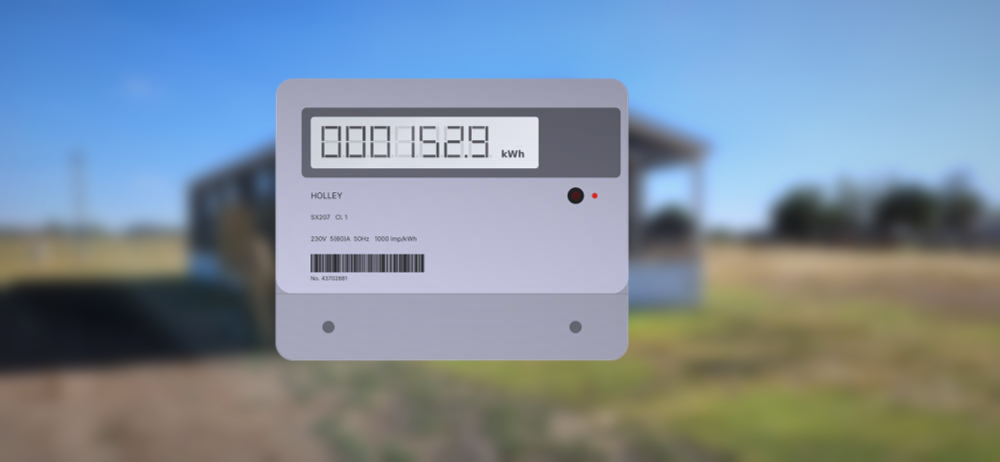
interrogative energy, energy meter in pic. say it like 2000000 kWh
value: 152.9 kWh
